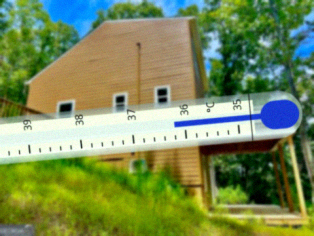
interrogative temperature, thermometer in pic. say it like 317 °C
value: 36.2 °C
